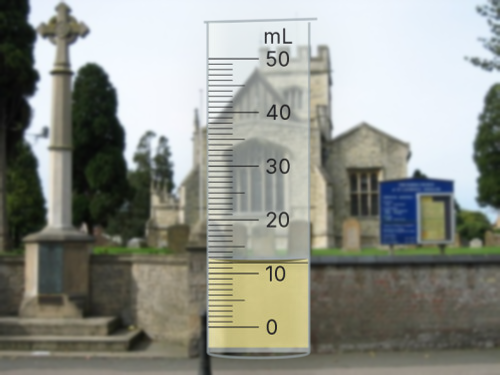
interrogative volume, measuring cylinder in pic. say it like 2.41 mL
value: 12 mL
